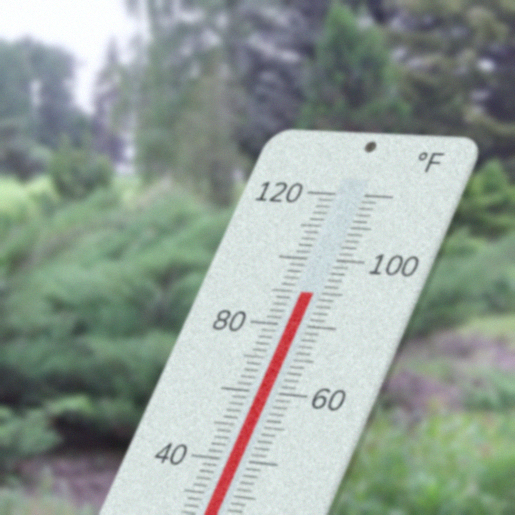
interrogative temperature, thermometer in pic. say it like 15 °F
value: 90 °F
